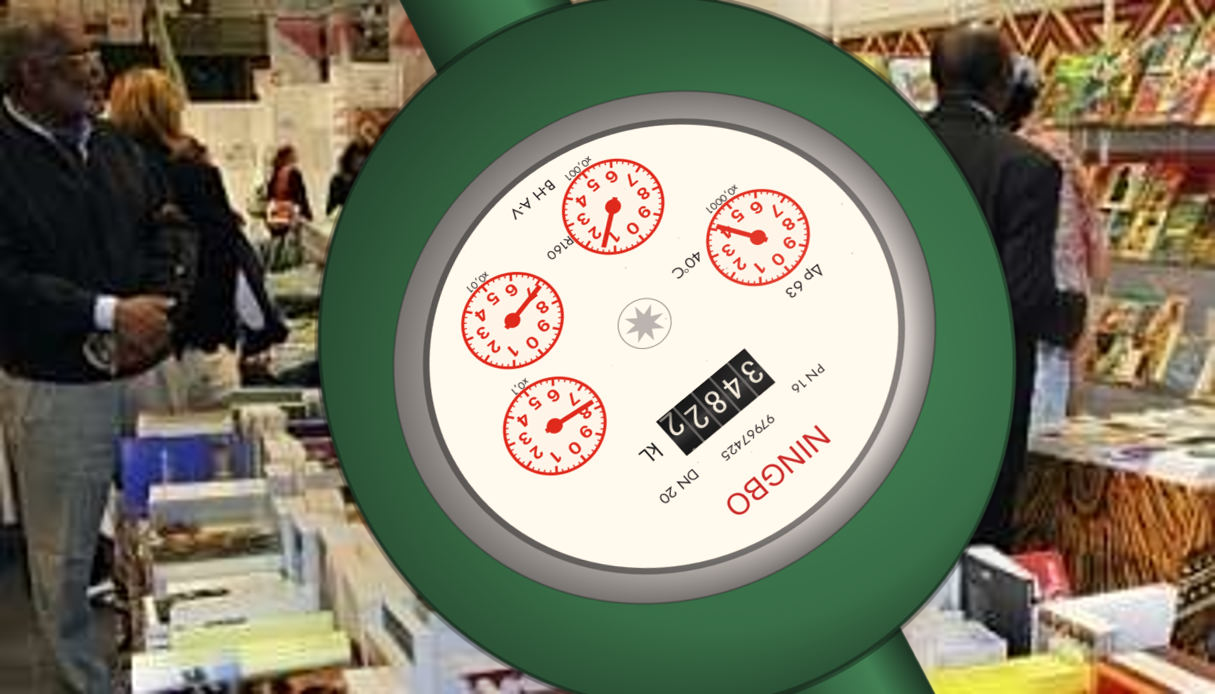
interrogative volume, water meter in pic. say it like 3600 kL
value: 34821.7714 kL
